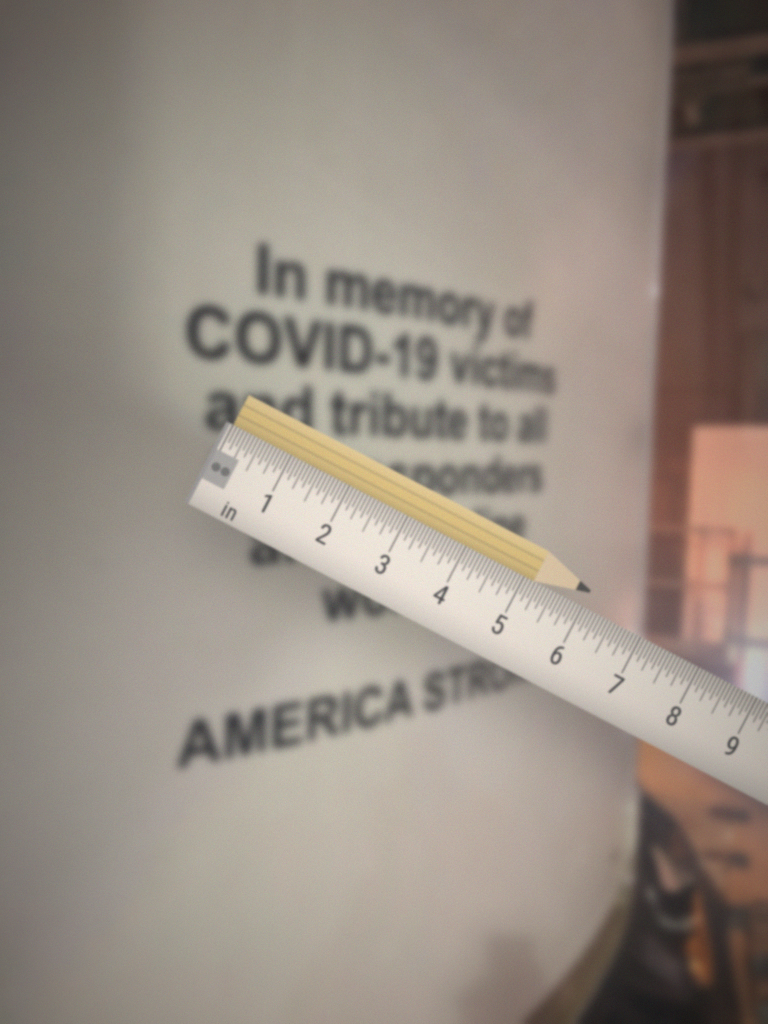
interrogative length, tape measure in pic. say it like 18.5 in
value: 6 in
